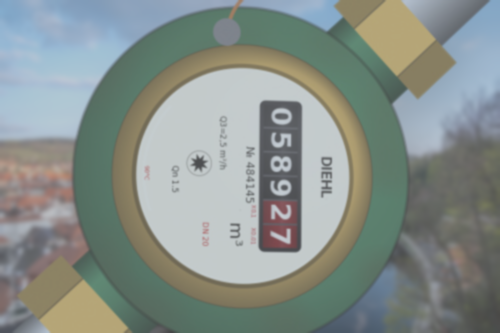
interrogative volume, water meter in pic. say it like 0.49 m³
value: 589.27 m³
